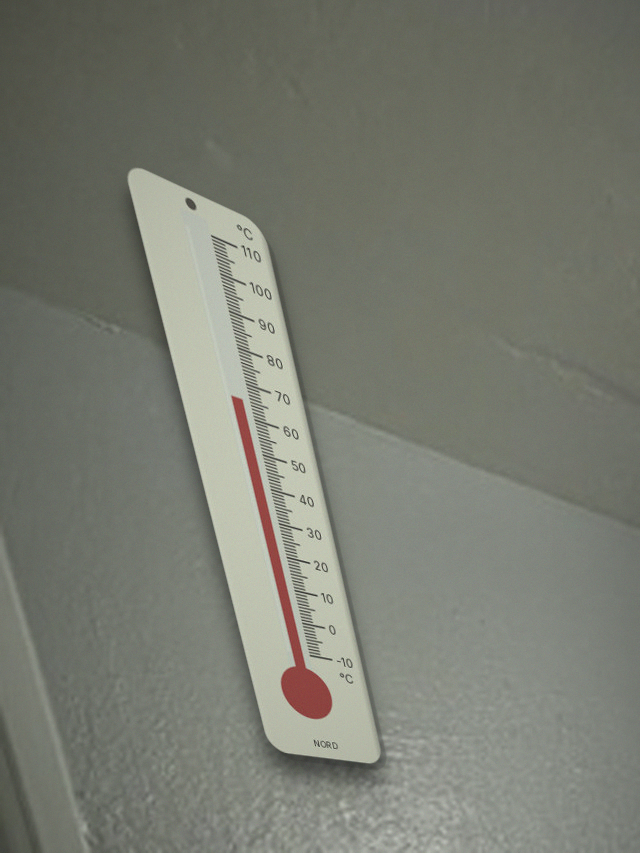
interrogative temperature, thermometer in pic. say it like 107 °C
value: 65 °C
